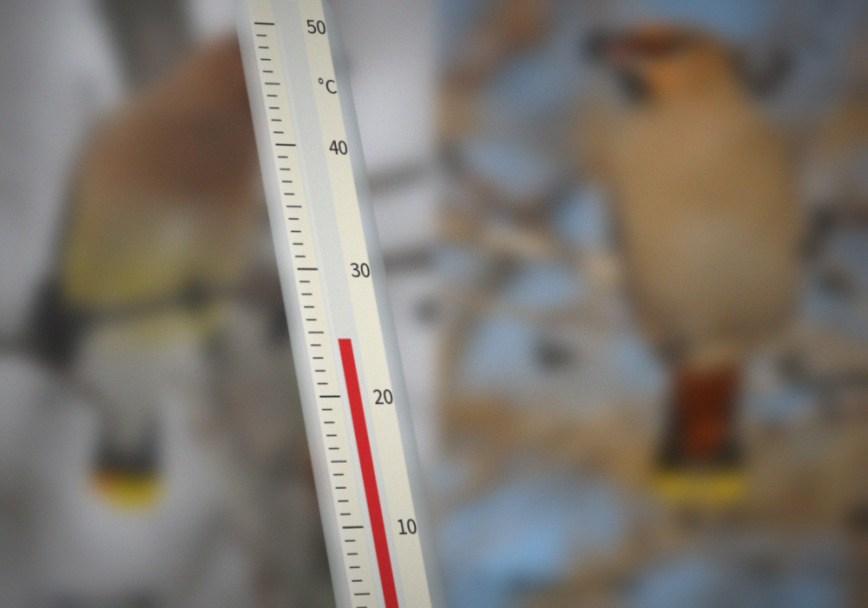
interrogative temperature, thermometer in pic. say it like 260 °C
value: 24.5 °C
